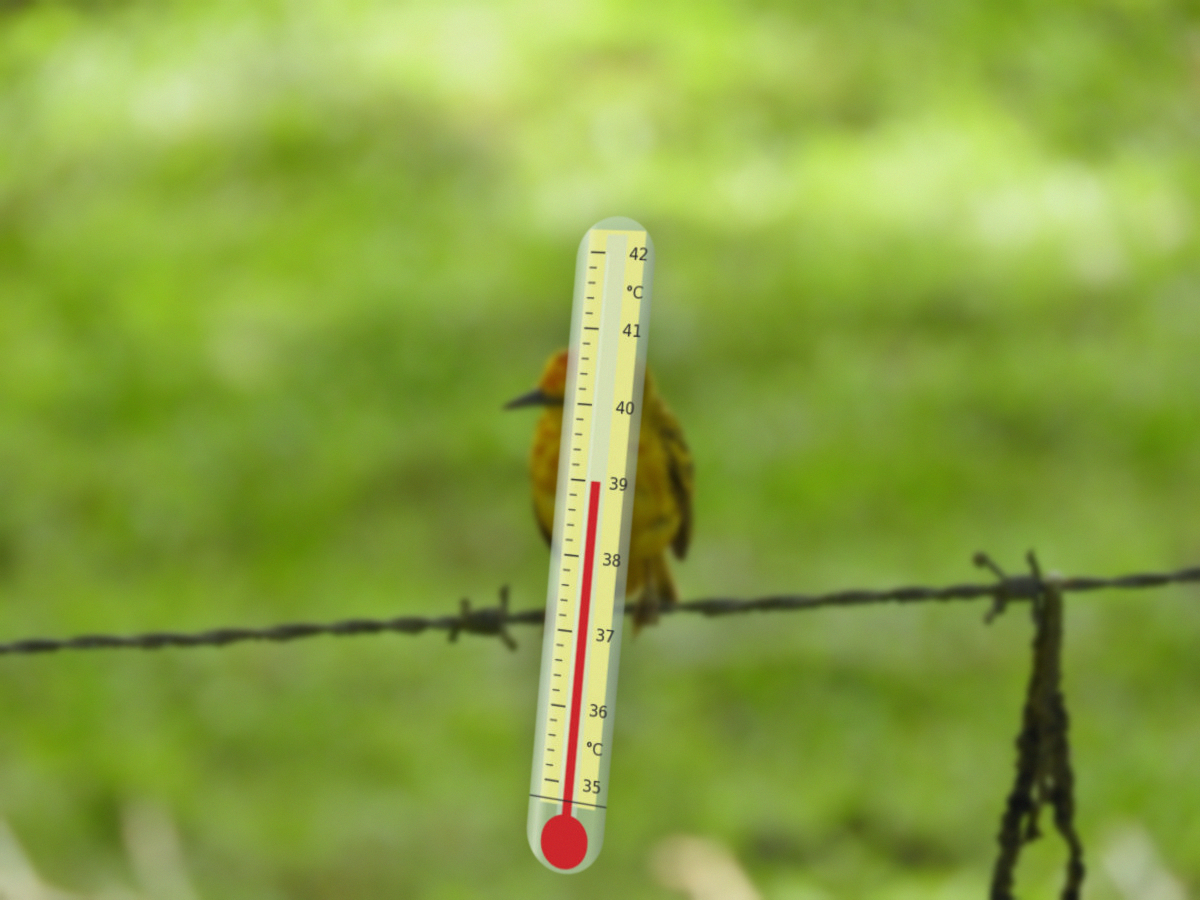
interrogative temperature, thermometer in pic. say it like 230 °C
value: 39 °C
